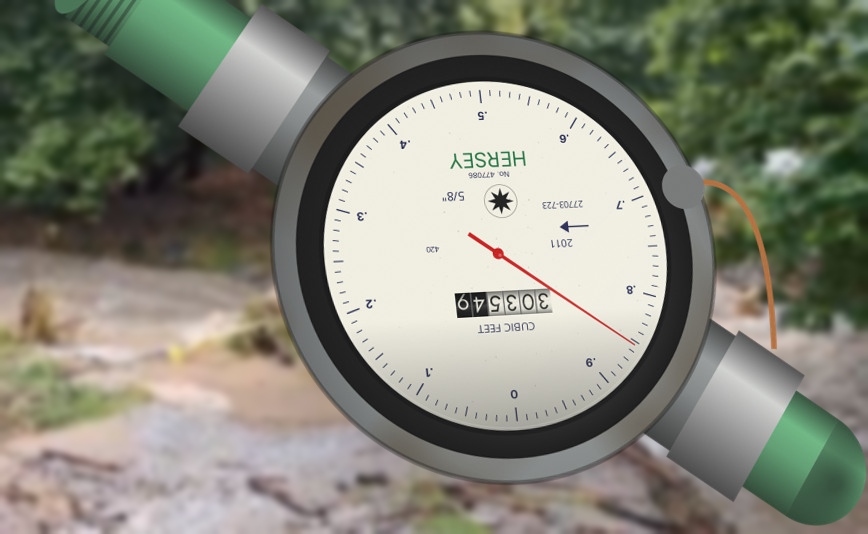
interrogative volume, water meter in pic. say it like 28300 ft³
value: 303548.85 ft³
